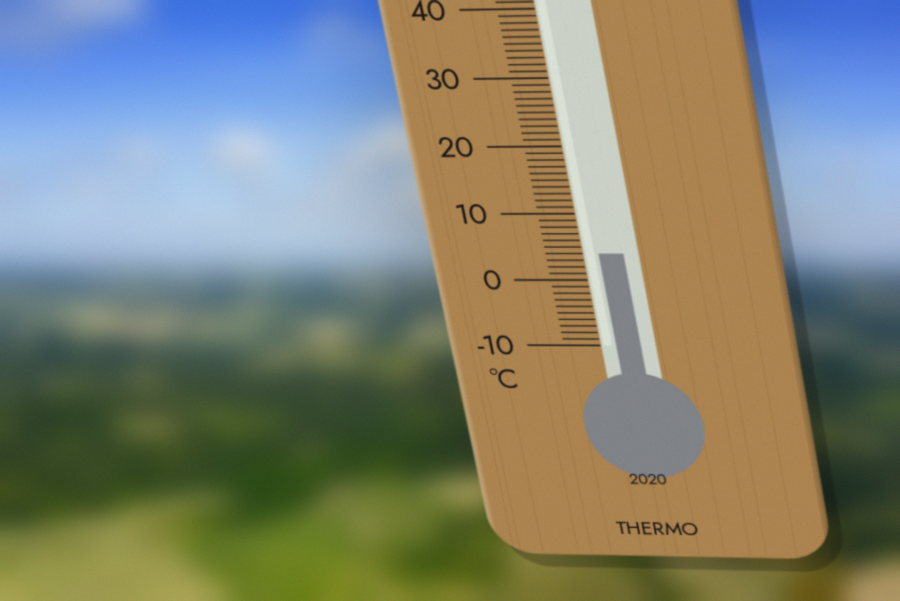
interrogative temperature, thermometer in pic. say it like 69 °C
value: 4 °C
